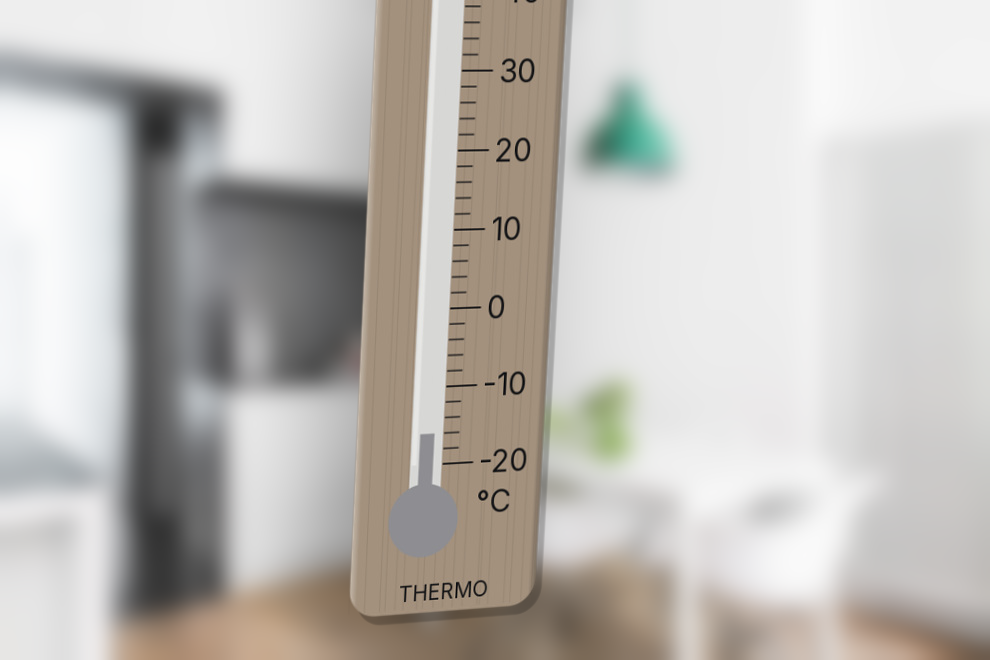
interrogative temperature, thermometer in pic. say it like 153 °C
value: -16 °C
